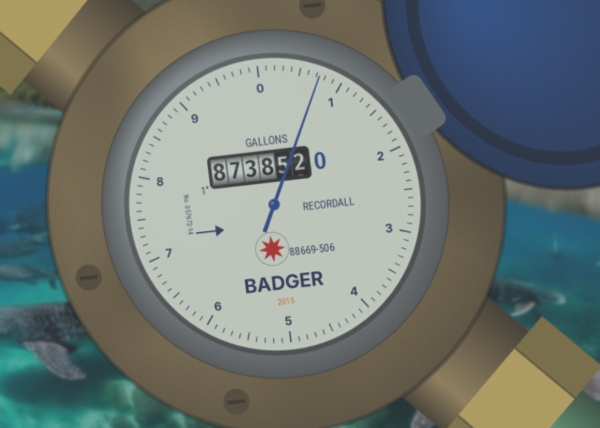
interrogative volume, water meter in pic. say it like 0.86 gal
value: 8738520.7 gal
